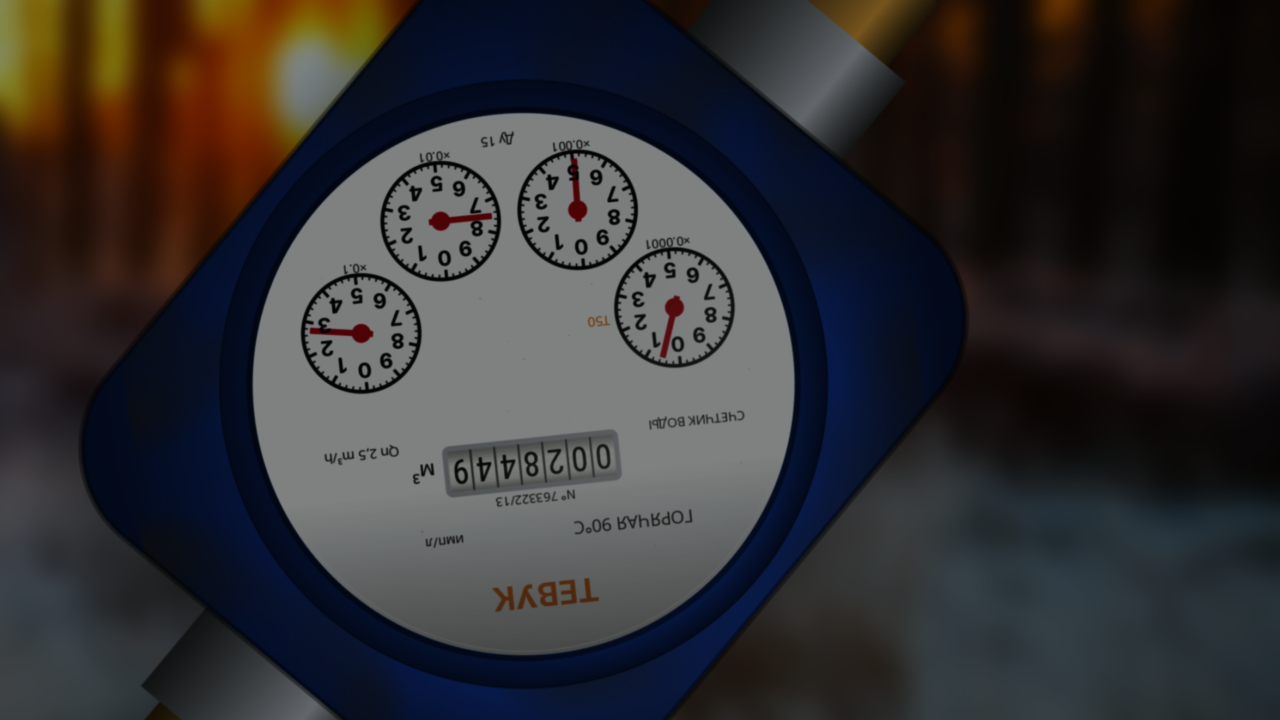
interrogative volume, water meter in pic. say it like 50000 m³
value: 28449.2750 m³
